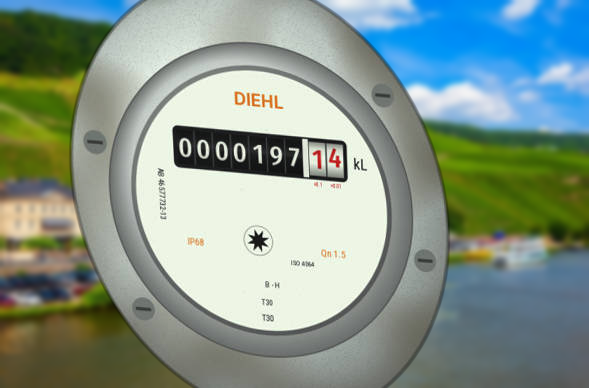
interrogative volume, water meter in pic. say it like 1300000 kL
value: 197.14 kL
